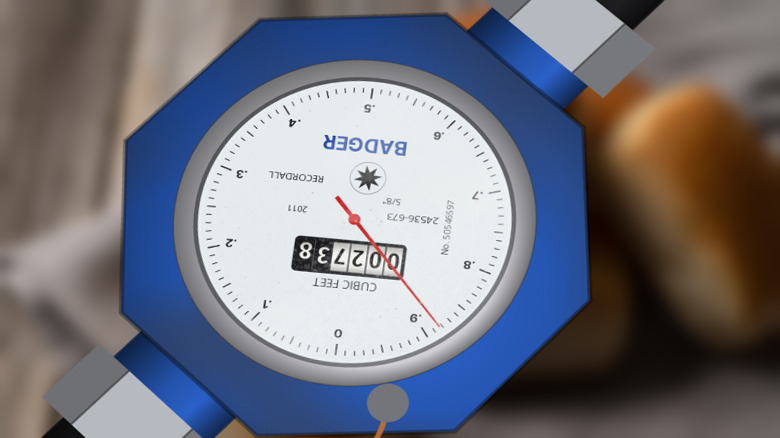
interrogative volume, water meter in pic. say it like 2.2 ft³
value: 2737.88 ft³
